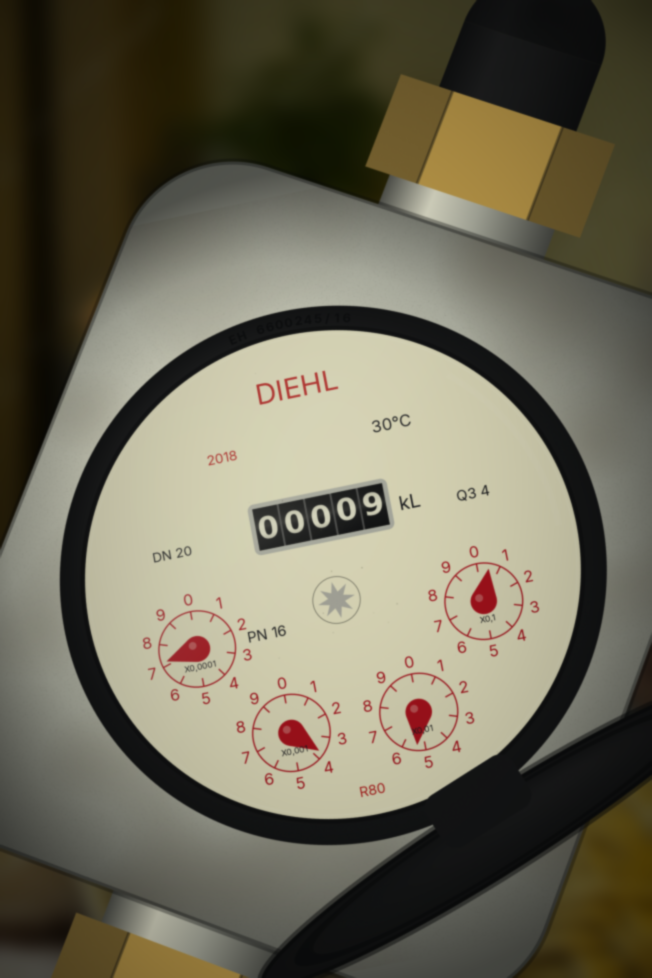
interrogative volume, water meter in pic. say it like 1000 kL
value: 9.0537 kL
